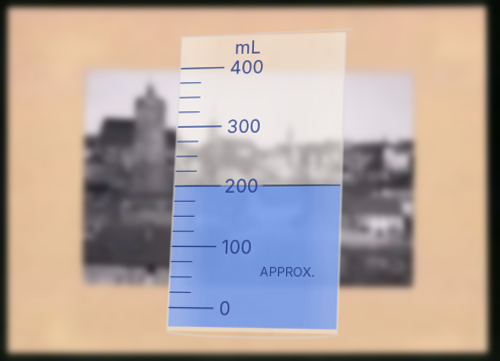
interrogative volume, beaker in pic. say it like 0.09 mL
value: 200 mL
